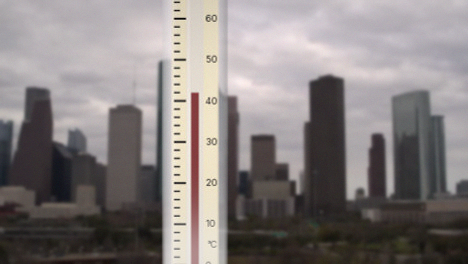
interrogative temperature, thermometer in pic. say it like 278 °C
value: 42 °C
